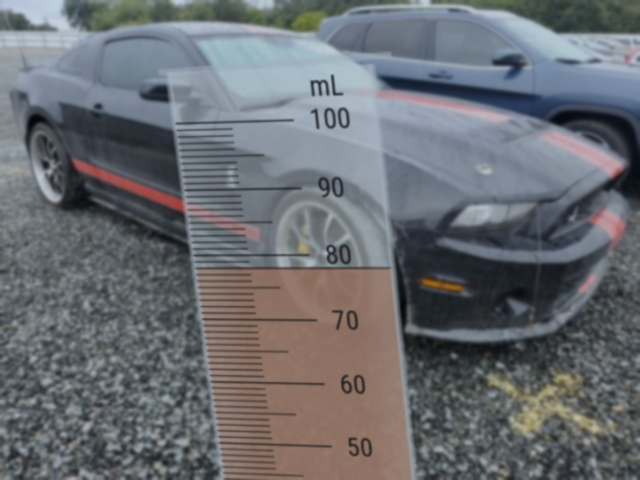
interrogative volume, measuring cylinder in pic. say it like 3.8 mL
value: 78 mL
